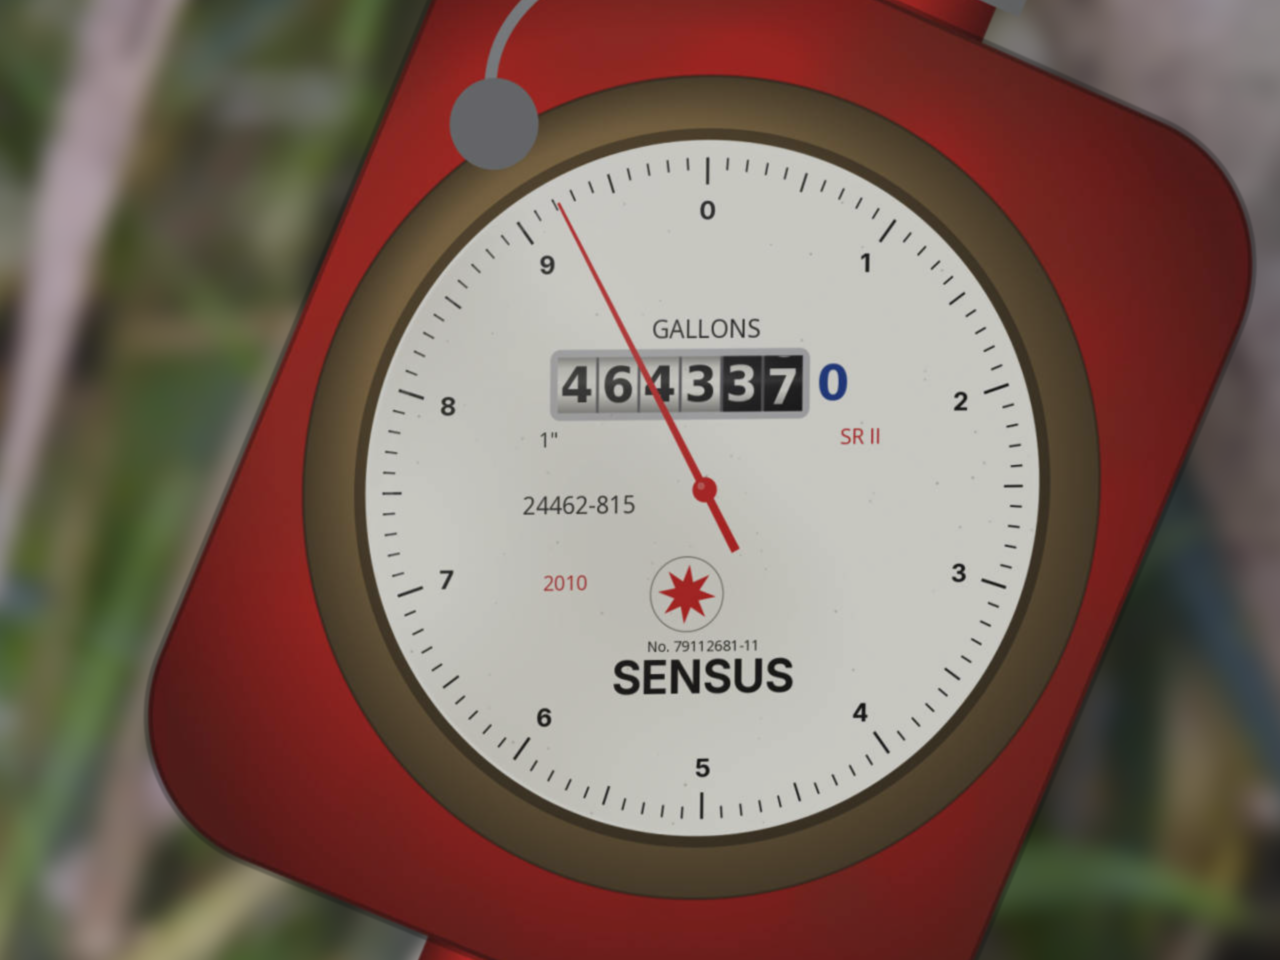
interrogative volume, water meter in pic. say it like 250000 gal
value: 4643369.2 gal
